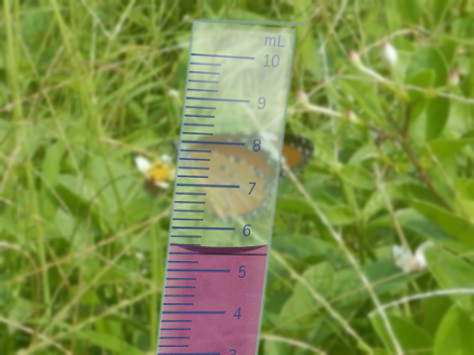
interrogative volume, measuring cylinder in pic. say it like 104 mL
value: 5.4 mL
